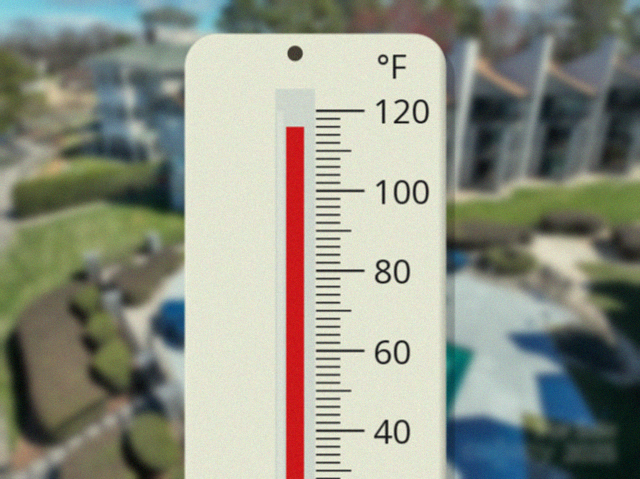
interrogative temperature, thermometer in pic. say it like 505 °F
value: 116 °F
